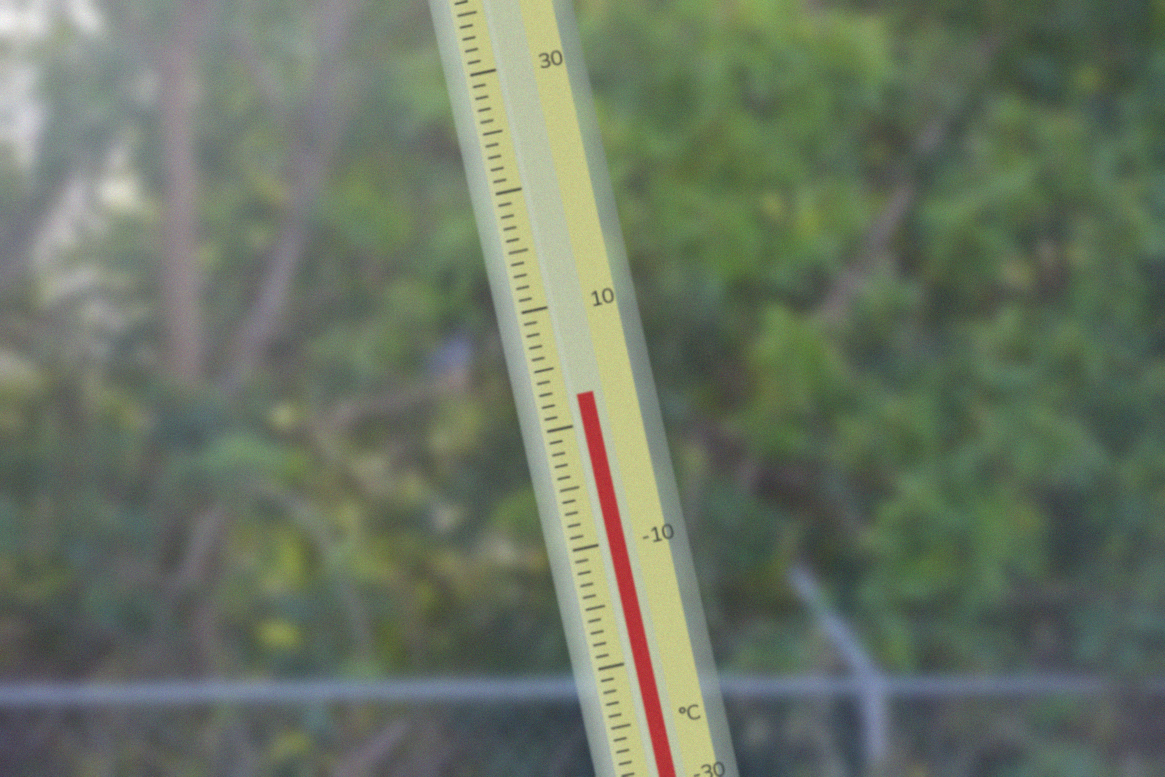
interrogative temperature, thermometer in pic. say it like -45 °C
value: 2.5 °C
